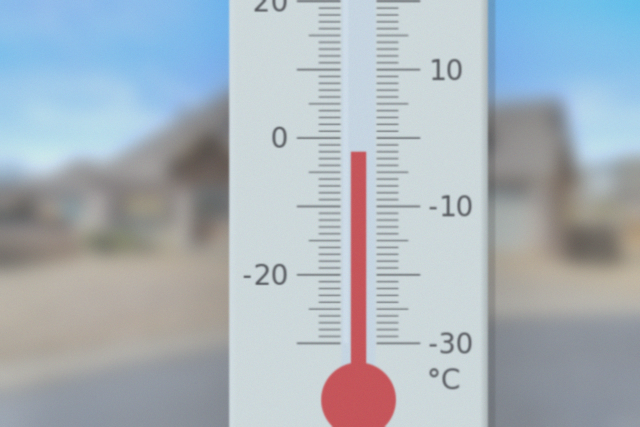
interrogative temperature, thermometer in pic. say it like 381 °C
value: -2 °C
